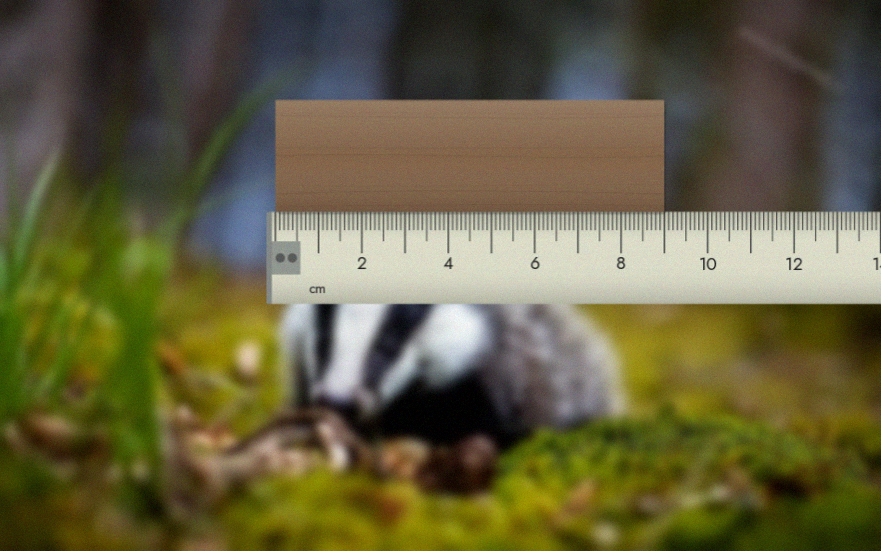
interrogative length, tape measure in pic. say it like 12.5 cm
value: 9 cm
